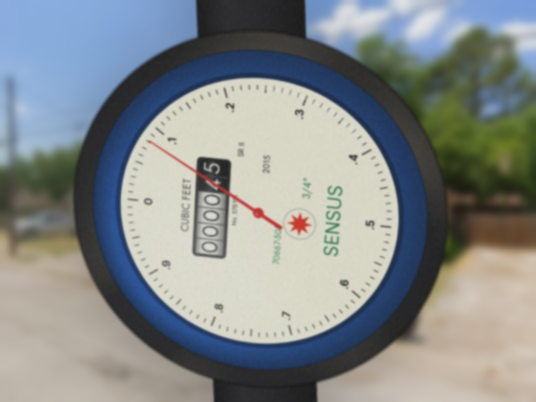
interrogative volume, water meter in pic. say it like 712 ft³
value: 45.08 ft³
